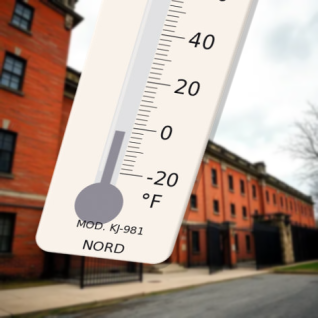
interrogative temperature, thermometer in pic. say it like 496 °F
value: -2 °F
